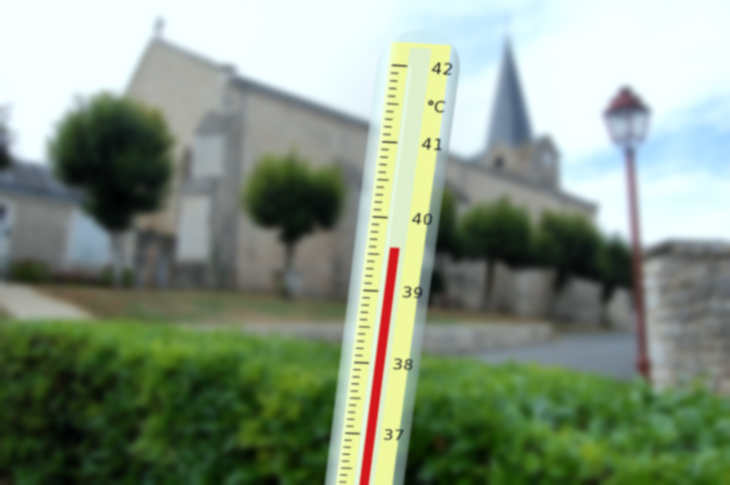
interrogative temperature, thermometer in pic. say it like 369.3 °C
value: 39.6 °C
